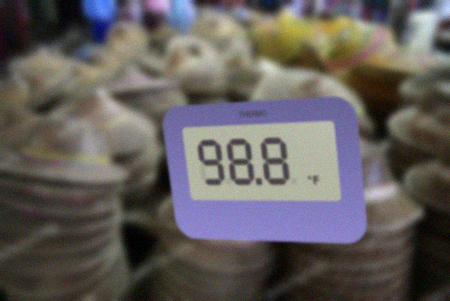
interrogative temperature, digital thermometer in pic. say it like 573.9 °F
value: 98.8 °F
